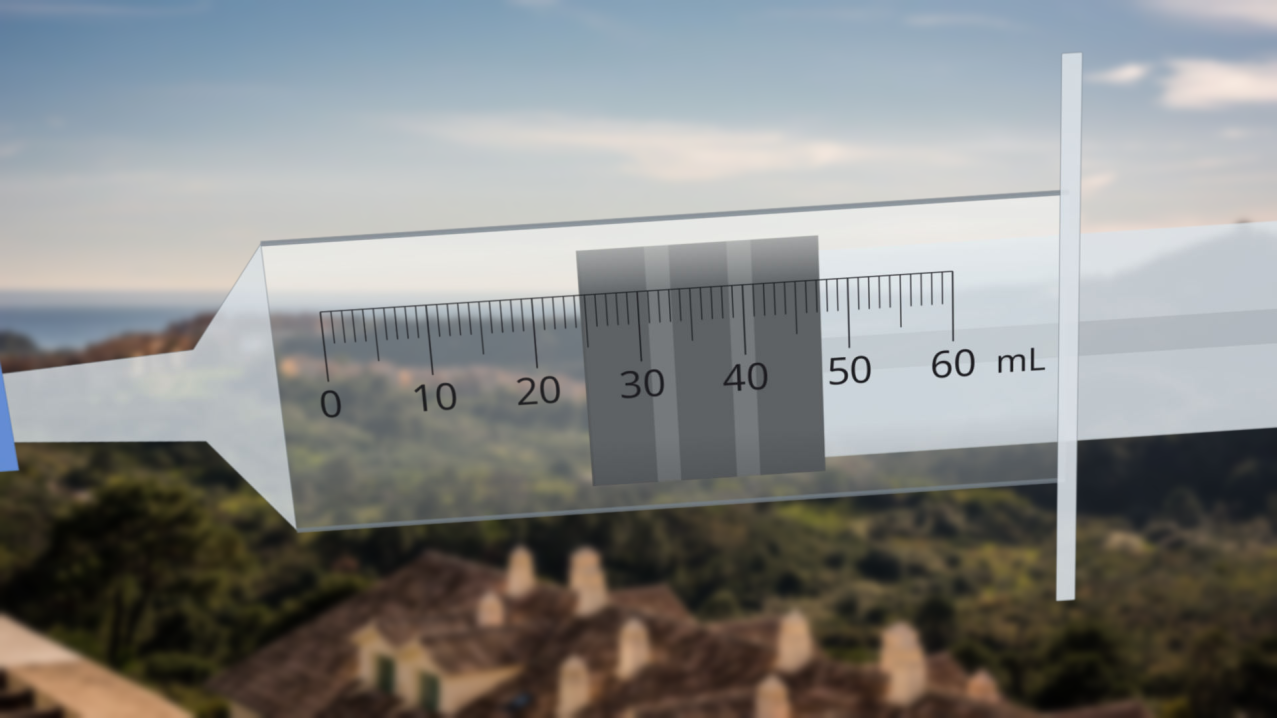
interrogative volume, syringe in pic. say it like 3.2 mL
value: 24.5 mL
